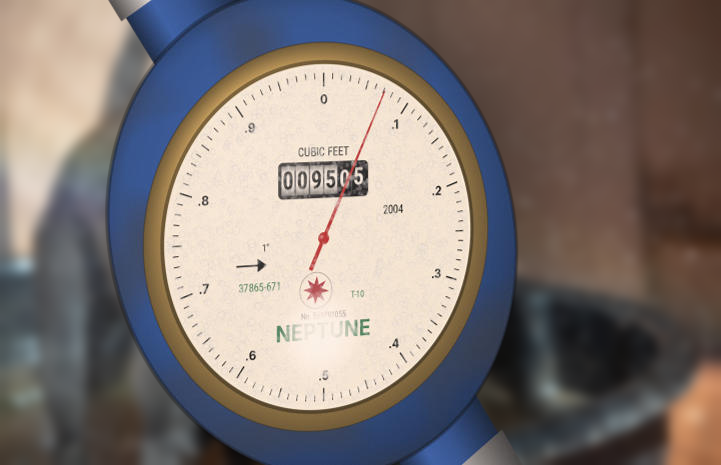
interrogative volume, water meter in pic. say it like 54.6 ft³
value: 9505.07 ft³
